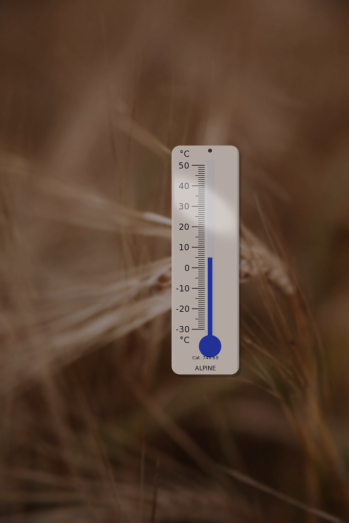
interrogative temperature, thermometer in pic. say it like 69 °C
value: 5 °C
